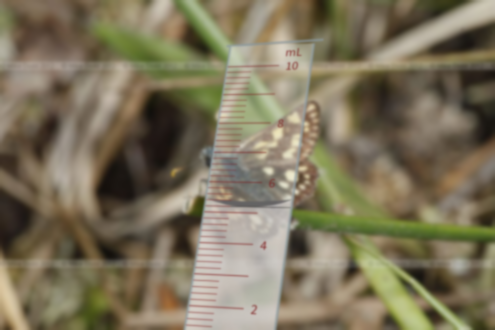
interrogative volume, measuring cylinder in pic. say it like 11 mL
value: 5.2 mL
